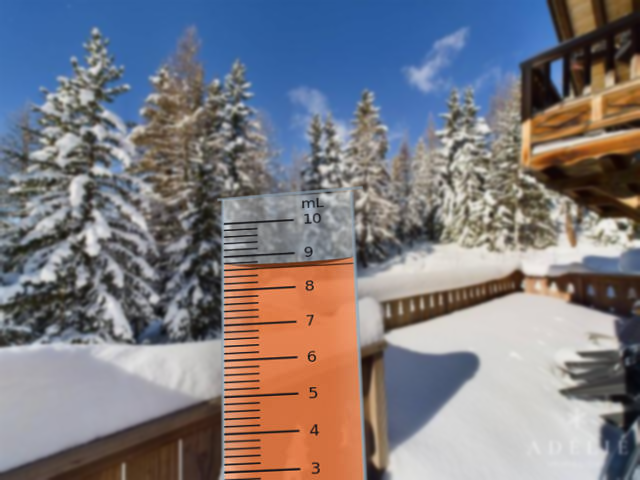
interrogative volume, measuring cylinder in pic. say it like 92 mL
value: 8.6 mL
